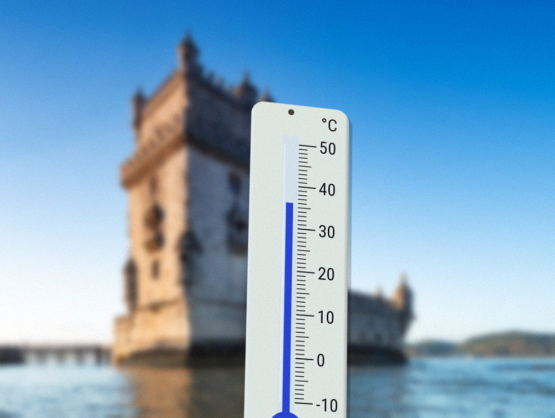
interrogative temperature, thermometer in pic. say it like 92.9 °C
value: 36 °C
